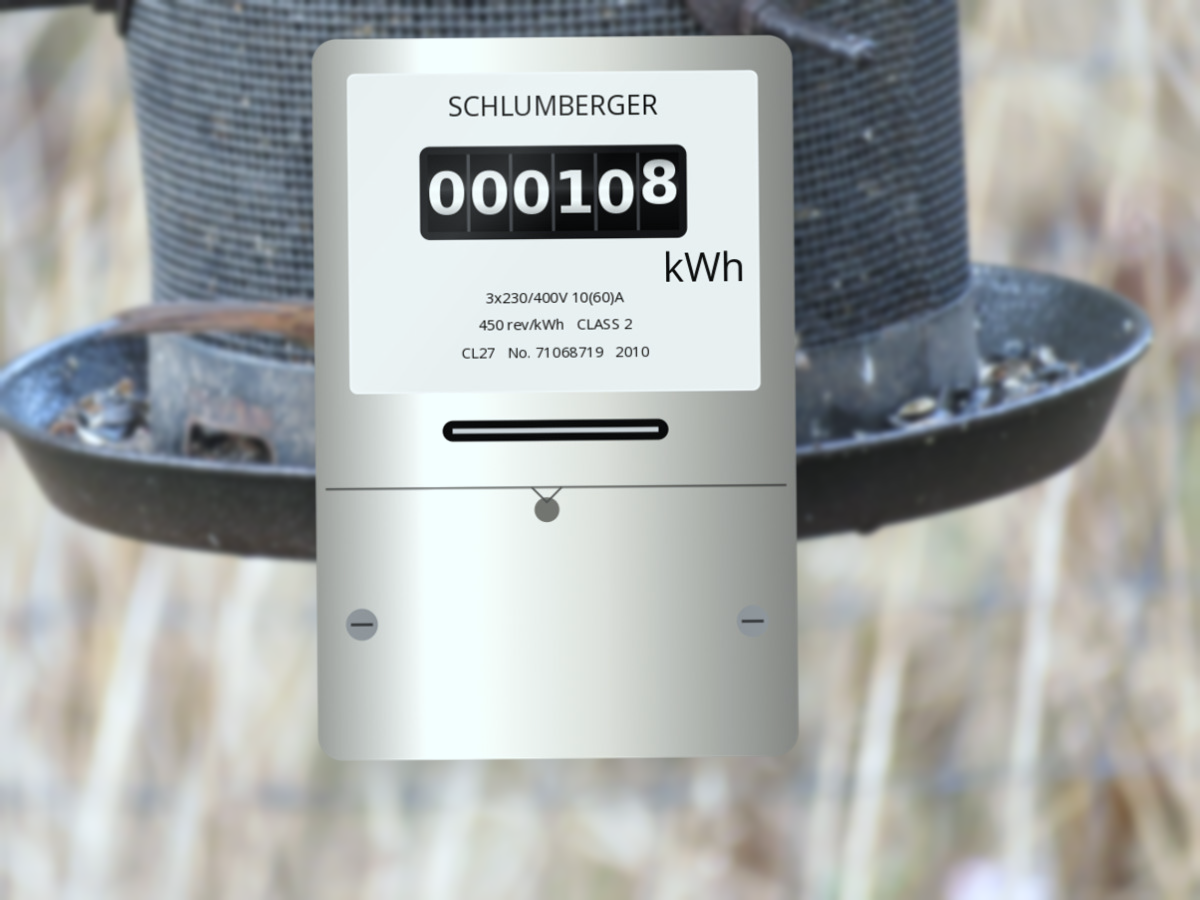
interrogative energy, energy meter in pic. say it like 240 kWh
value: 108 kWh
